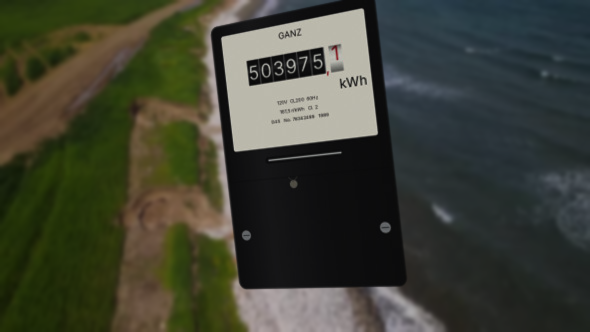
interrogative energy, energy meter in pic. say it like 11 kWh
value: 503975.1 kWh
